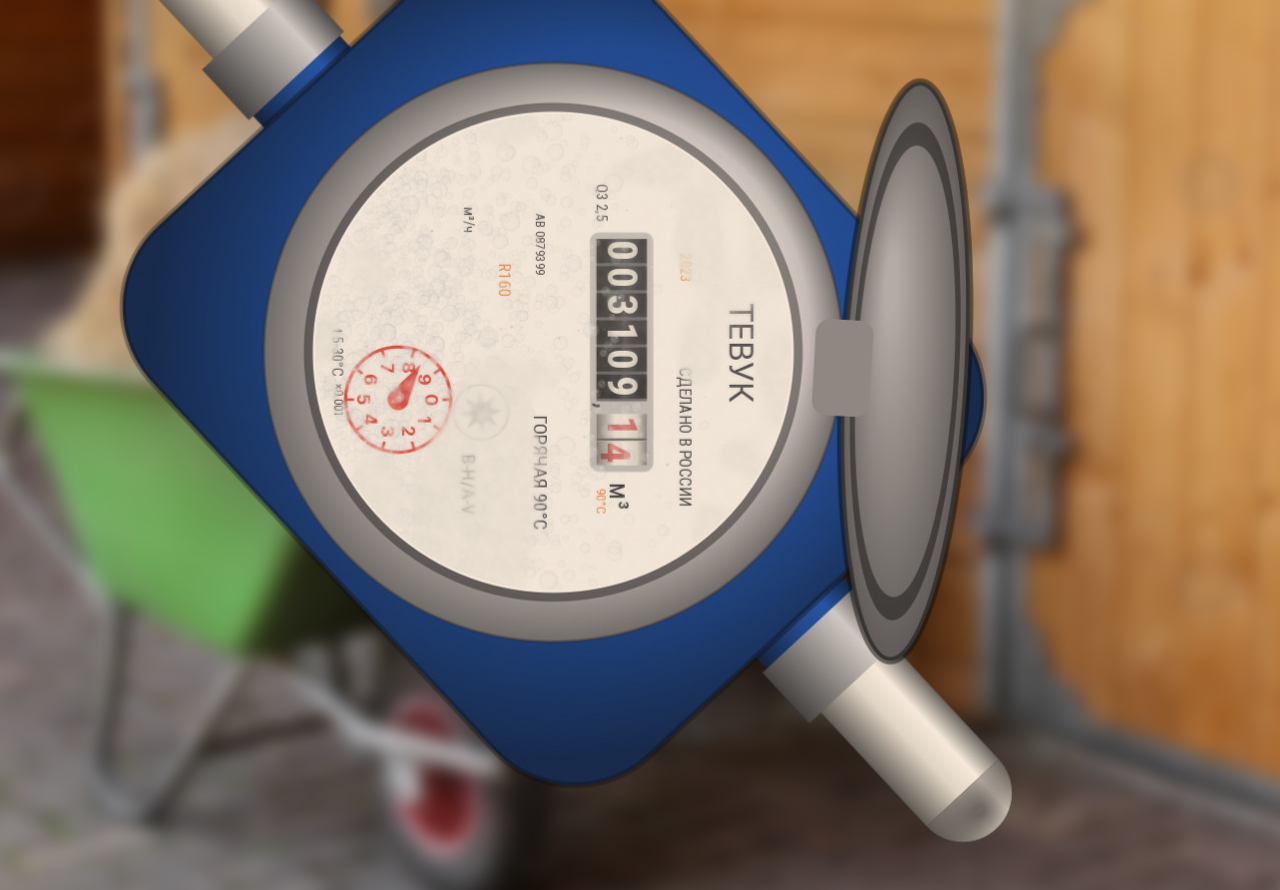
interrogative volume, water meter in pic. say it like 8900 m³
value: 3109.138 m³
